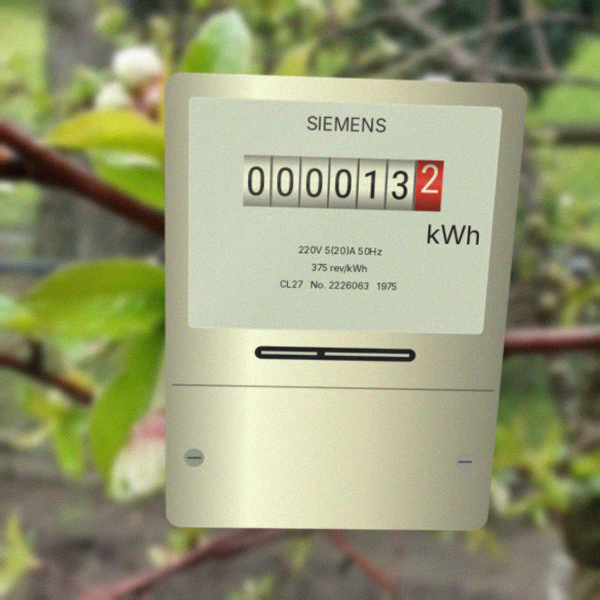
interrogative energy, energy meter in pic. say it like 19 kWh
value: 13.2 kWh
